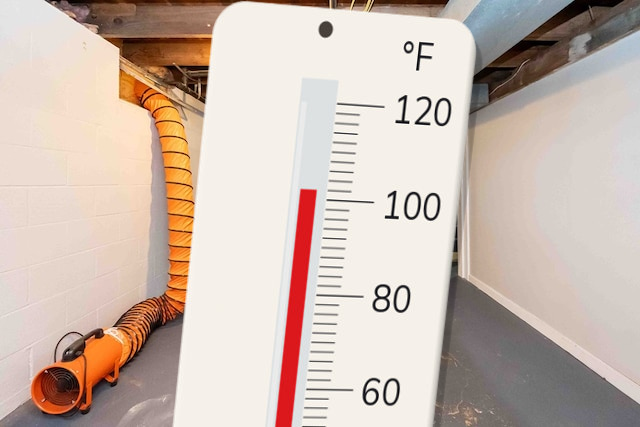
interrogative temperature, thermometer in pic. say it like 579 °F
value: 102 °F
